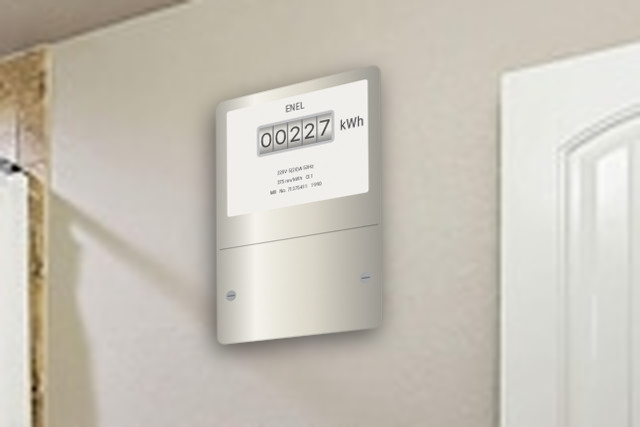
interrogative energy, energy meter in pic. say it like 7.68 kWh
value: 227 kWh
